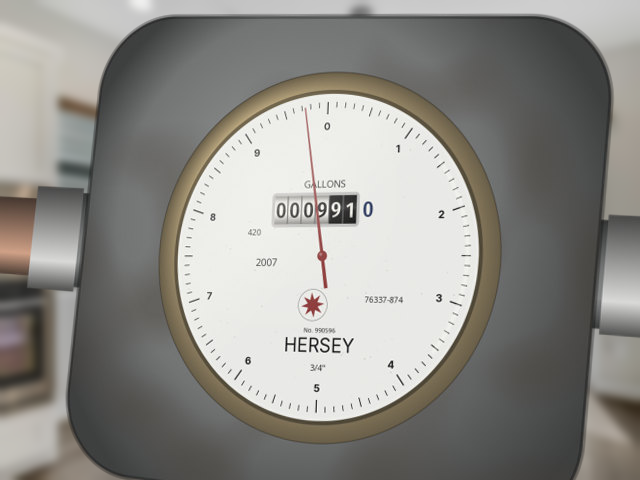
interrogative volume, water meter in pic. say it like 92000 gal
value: 9909.7 gal
